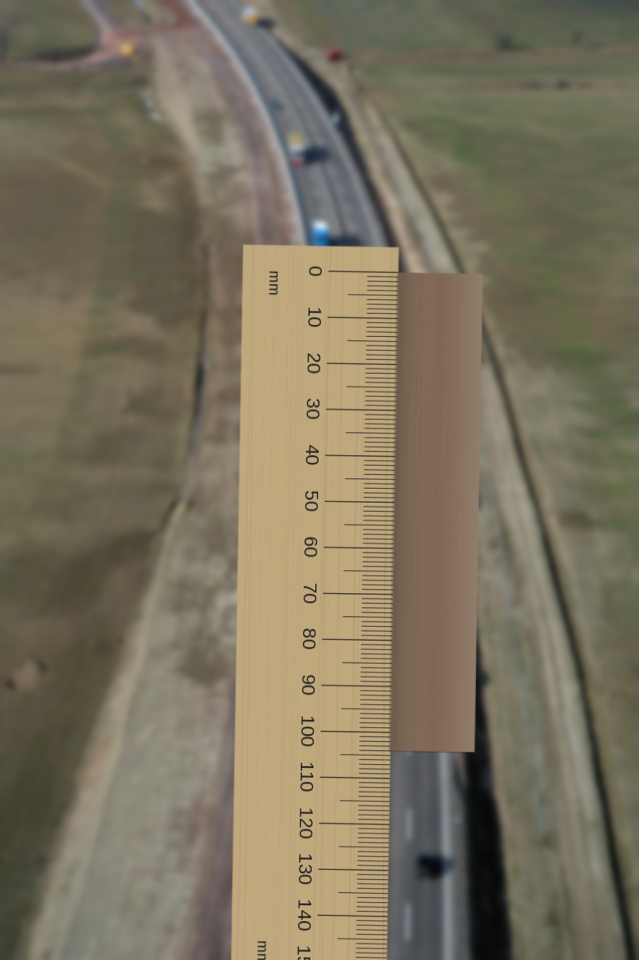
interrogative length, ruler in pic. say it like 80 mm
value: 104 mm
